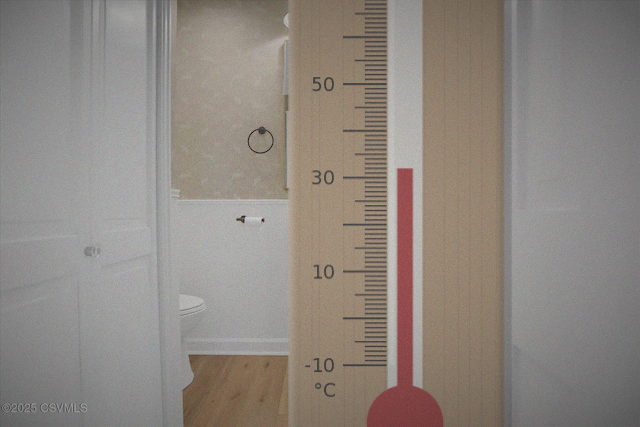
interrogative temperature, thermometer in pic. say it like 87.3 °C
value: 32 °C
